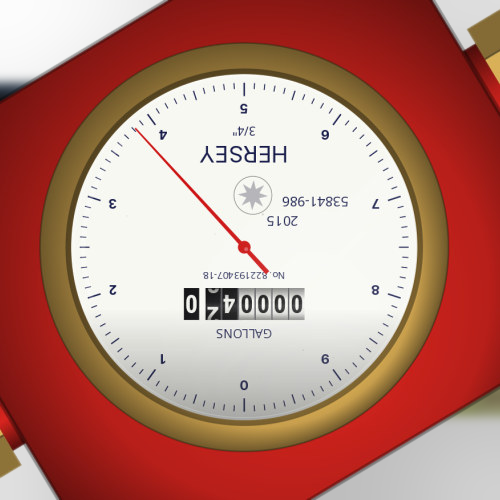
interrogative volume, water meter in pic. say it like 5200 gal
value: 423.8 gal
